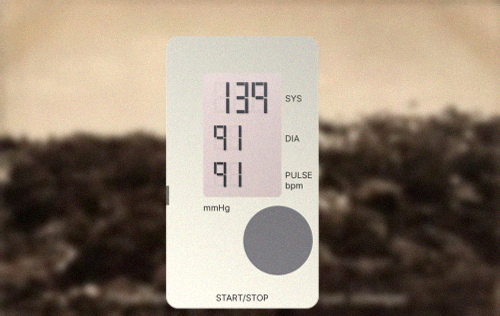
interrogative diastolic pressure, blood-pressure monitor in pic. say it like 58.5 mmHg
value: 91 mmHg
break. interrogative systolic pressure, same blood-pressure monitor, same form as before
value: 139 mmHg
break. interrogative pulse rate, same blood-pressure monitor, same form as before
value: 91 bpm
